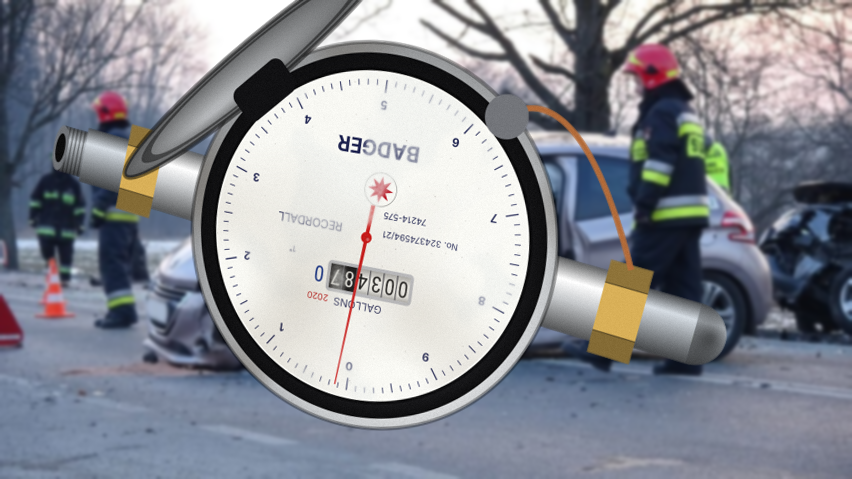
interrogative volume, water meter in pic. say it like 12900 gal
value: 34870.1 gal
